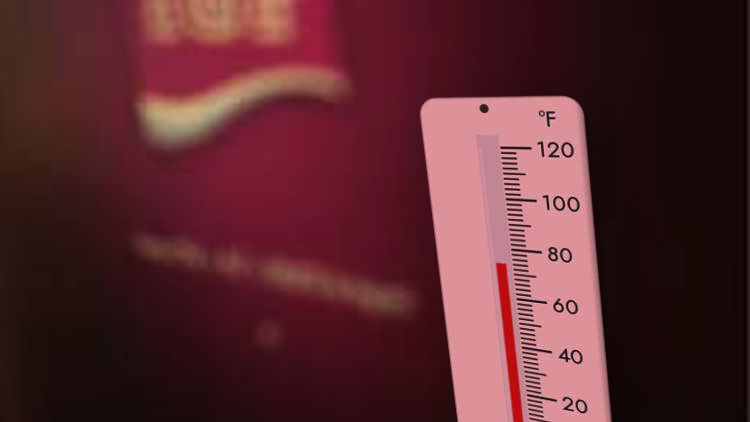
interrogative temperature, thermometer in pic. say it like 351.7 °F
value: 74 °F
